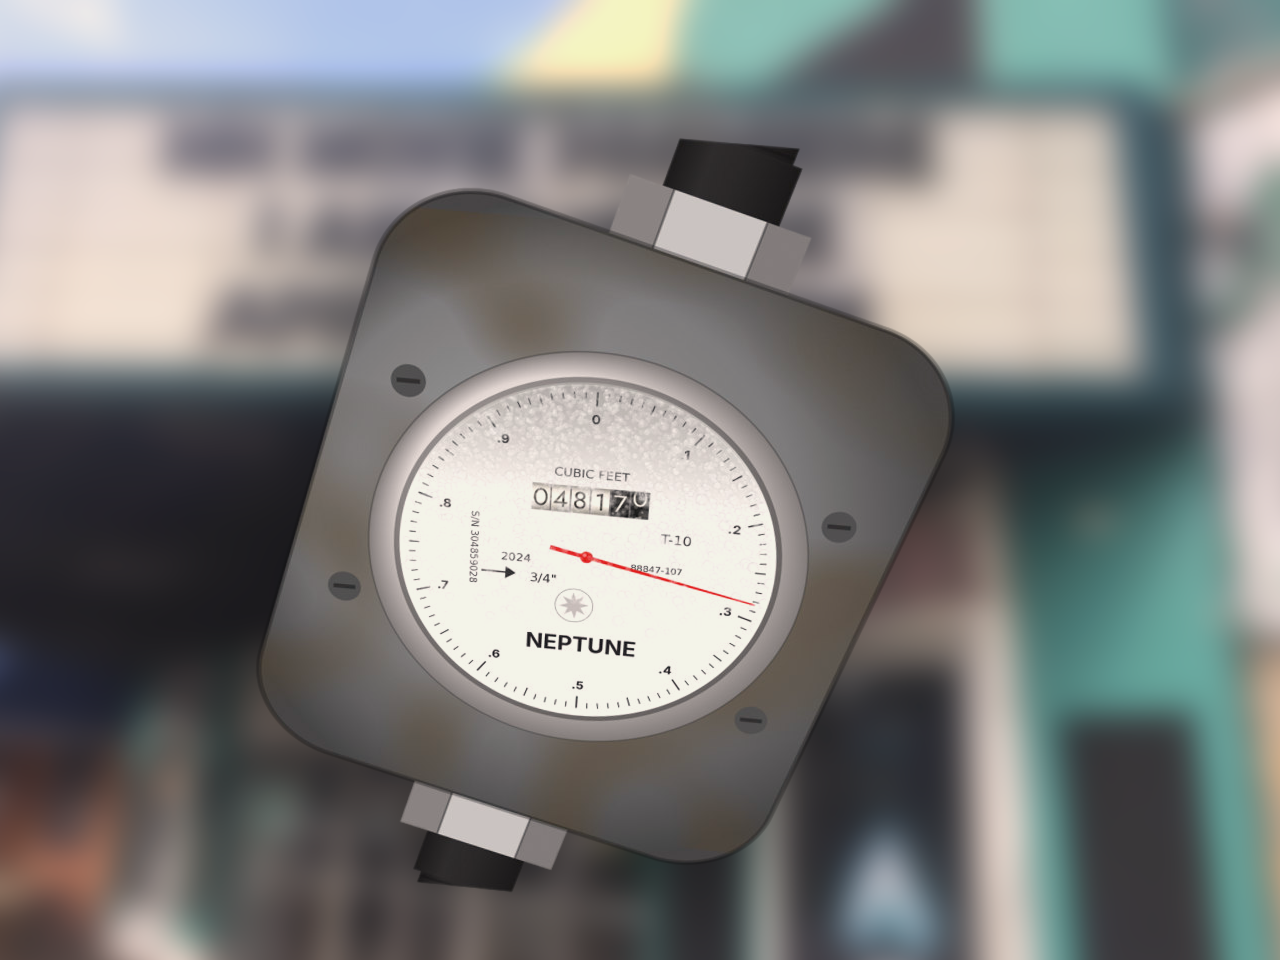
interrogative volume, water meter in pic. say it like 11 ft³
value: 48170.28 ft³
